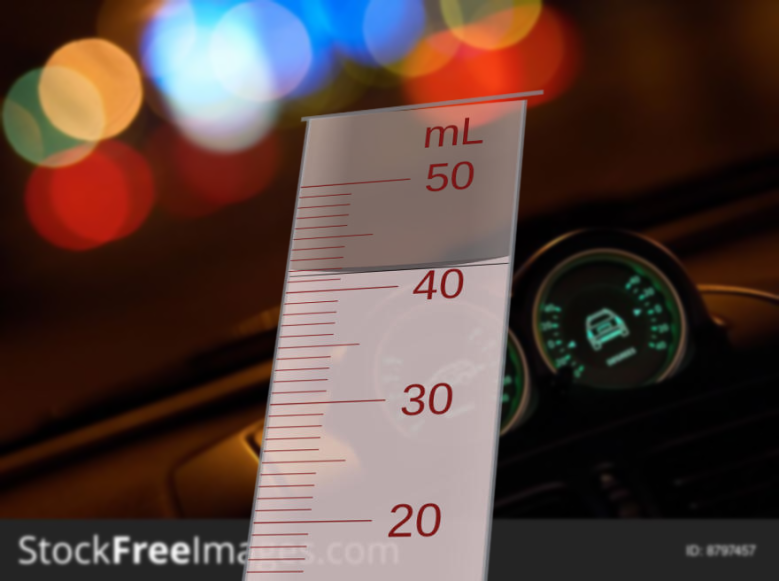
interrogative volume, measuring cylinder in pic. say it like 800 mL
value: 41.5 mL
